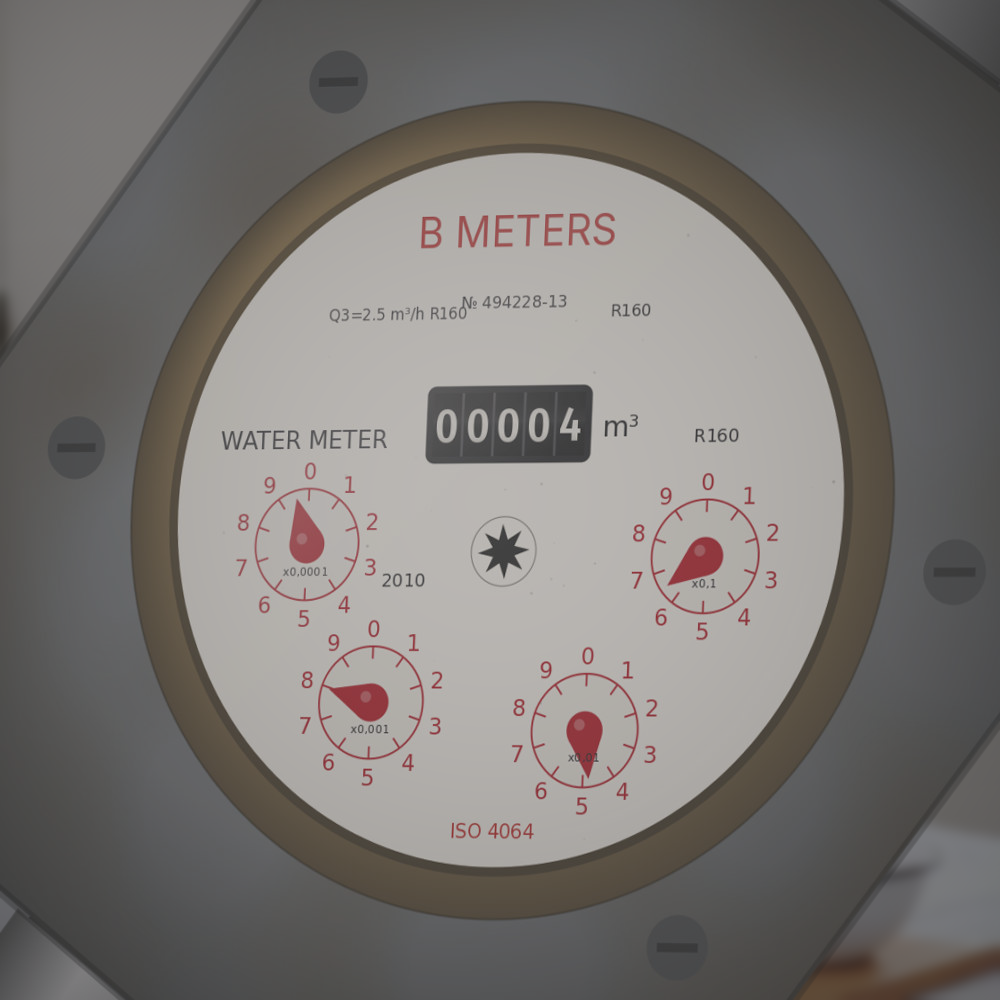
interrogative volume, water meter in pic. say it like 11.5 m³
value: 4.6479 m³
